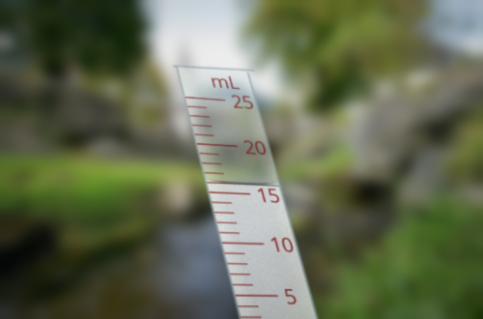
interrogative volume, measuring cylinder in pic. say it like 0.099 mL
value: 16 mL
